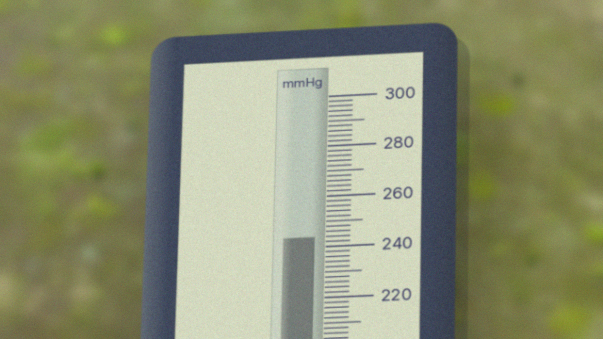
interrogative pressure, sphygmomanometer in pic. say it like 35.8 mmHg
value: 244 mmHg
